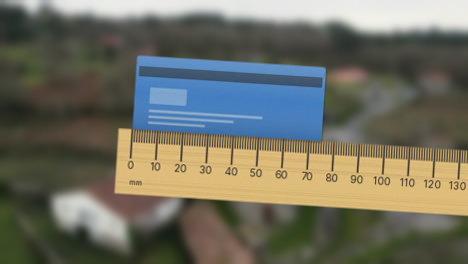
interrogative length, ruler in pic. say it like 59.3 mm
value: 75 mm
